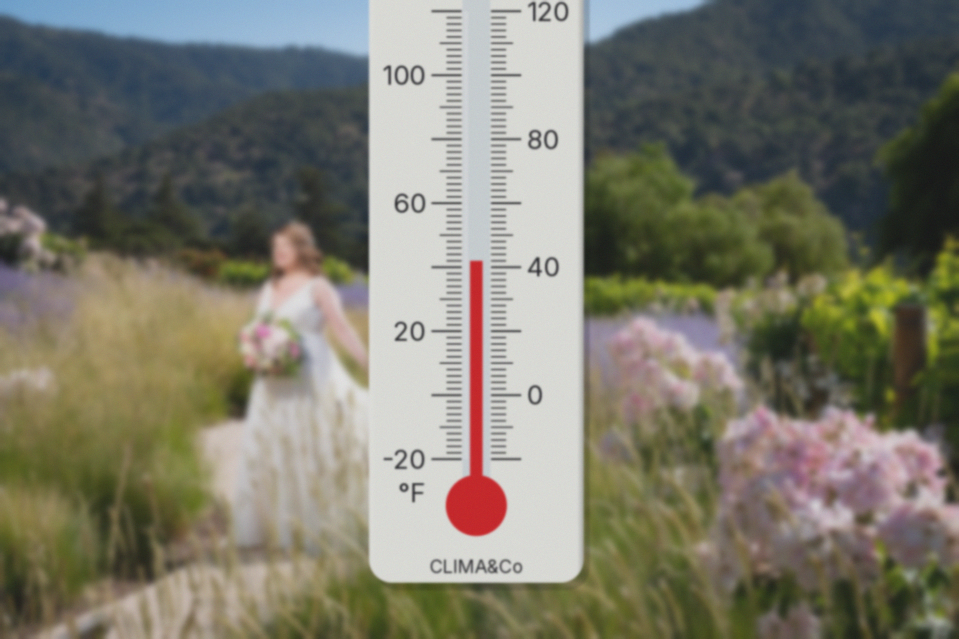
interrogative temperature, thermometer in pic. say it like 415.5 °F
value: 42 °F
